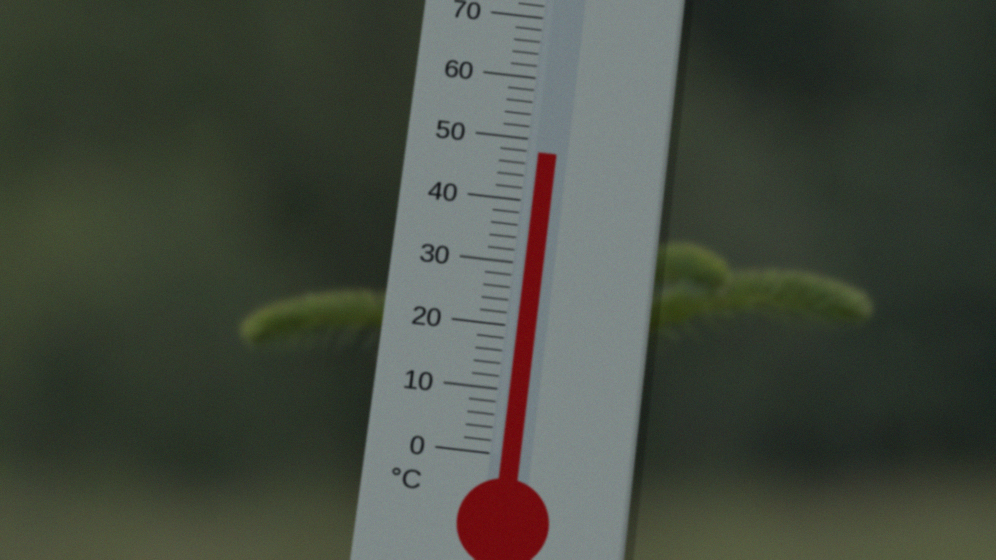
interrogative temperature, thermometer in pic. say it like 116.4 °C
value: 48 °C
